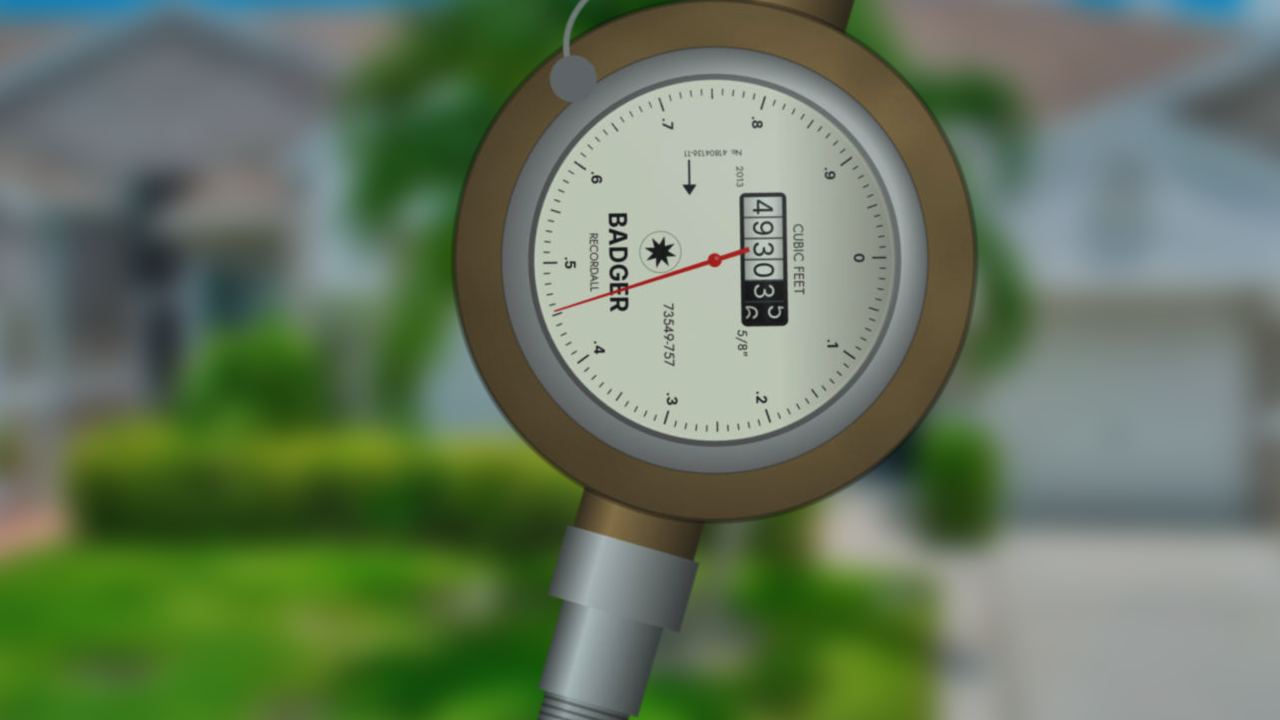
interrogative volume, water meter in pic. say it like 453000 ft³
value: 493035.45 ft³
